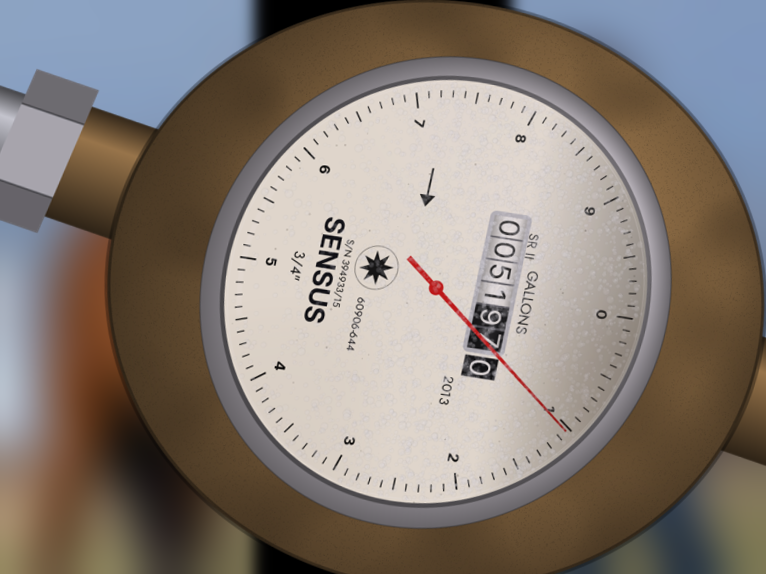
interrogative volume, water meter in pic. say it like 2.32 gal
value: 51971.0 gal
